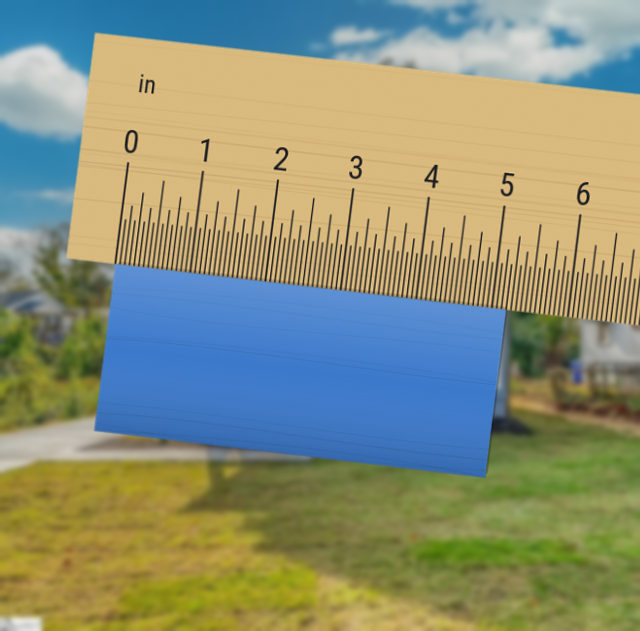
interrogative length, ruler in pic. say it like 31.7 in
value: 5.1875 in
